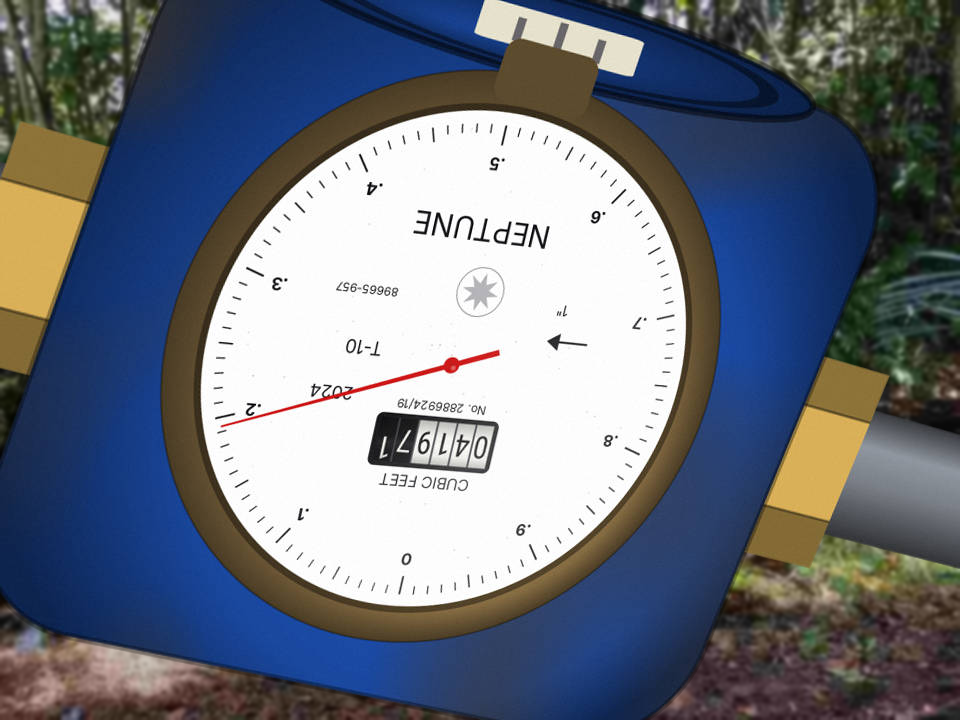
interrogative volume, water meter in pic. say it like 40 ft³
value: 41971.19 ft³
